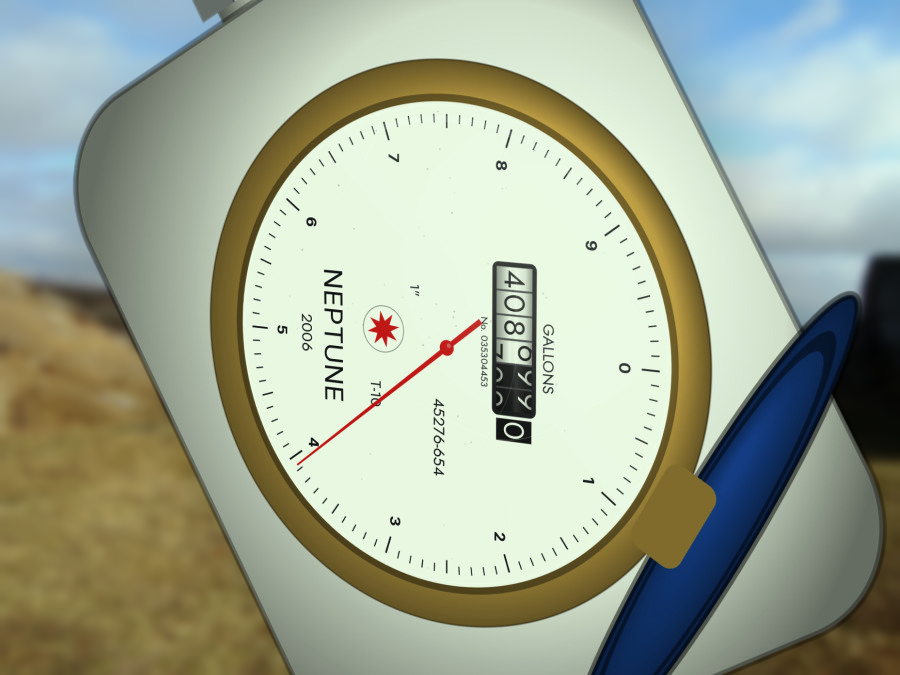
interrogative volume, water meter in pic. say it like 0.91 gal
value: 4086993.9 gal
